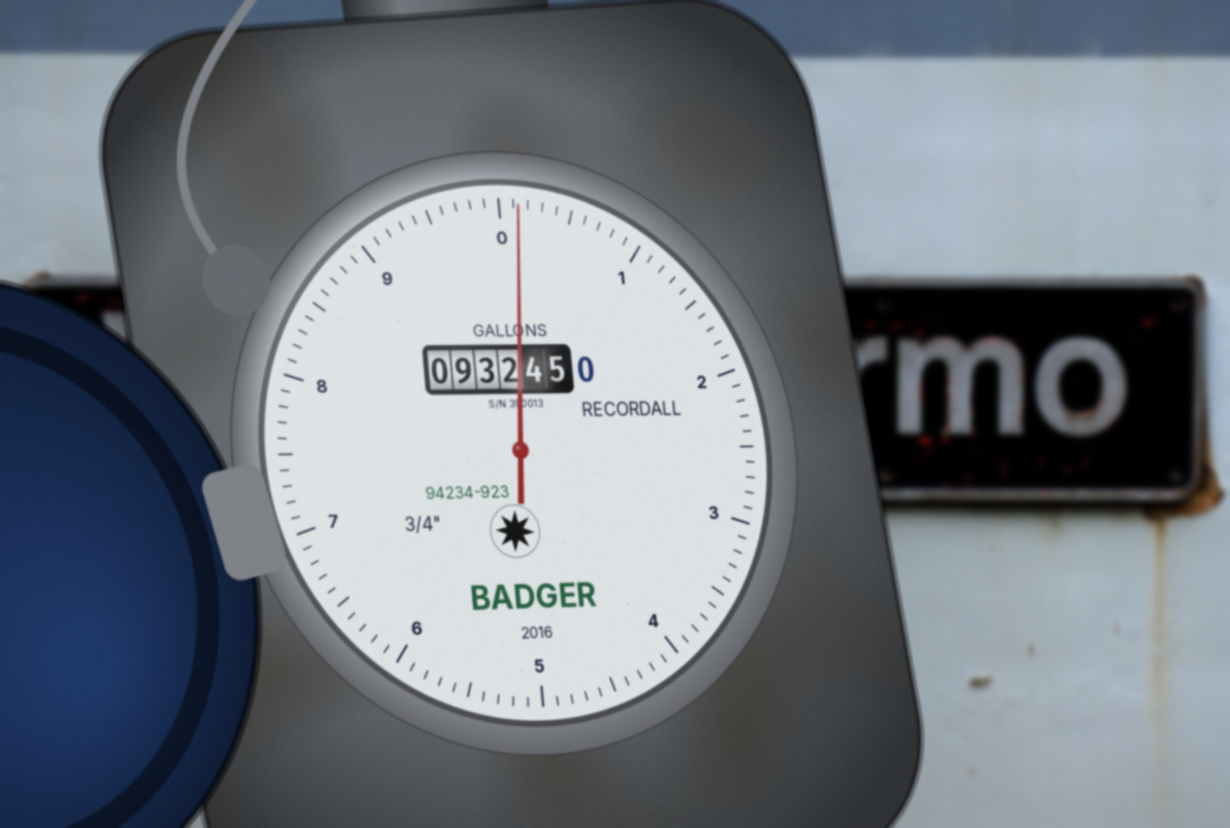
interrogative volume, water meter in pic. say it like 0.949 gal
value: 932450.1 gal
